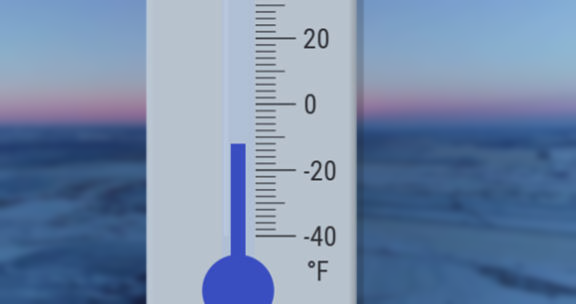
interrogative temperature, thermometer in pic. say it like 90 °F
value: -12 °F
